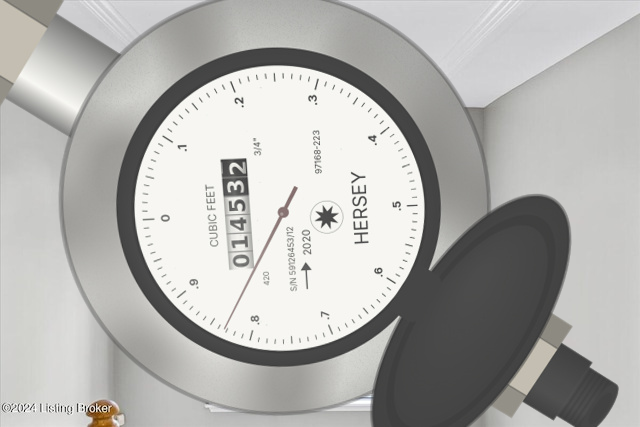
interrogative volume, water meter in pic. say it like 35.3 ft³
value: 14531.83 ft³
